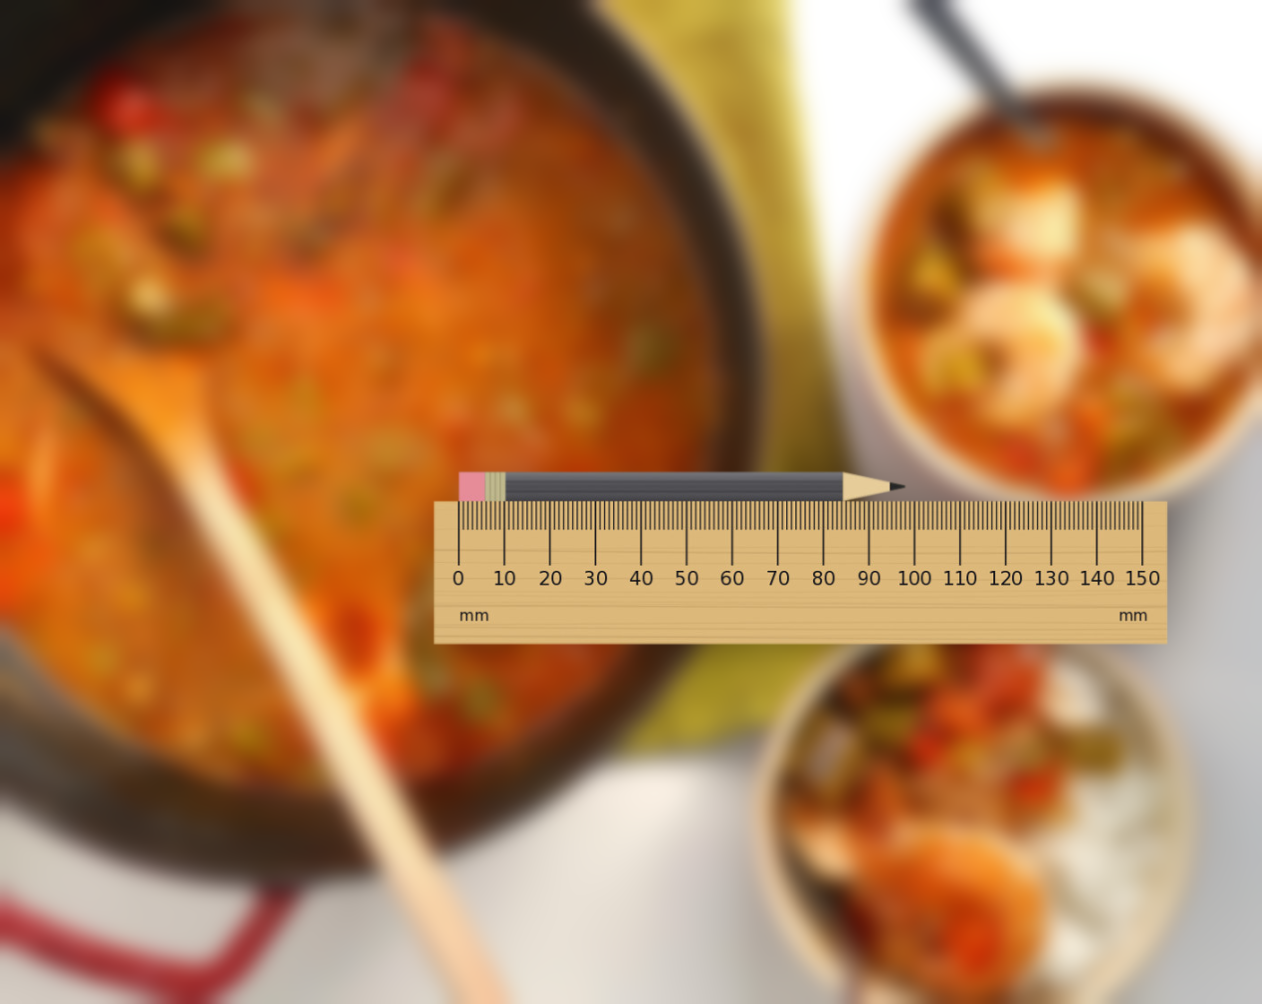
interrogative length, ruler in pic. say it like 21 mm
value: 98 mm
